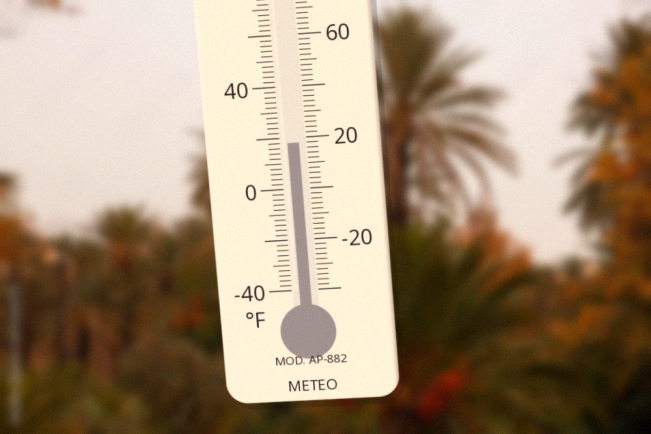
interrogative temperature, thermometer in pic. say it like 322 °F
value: 18 °F
